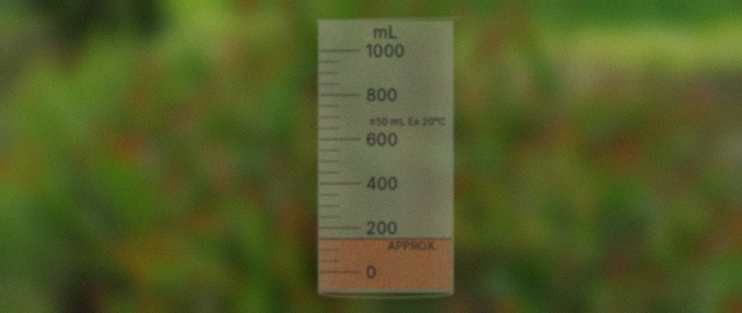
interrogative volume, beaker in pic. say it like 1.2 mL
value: 150 mL
